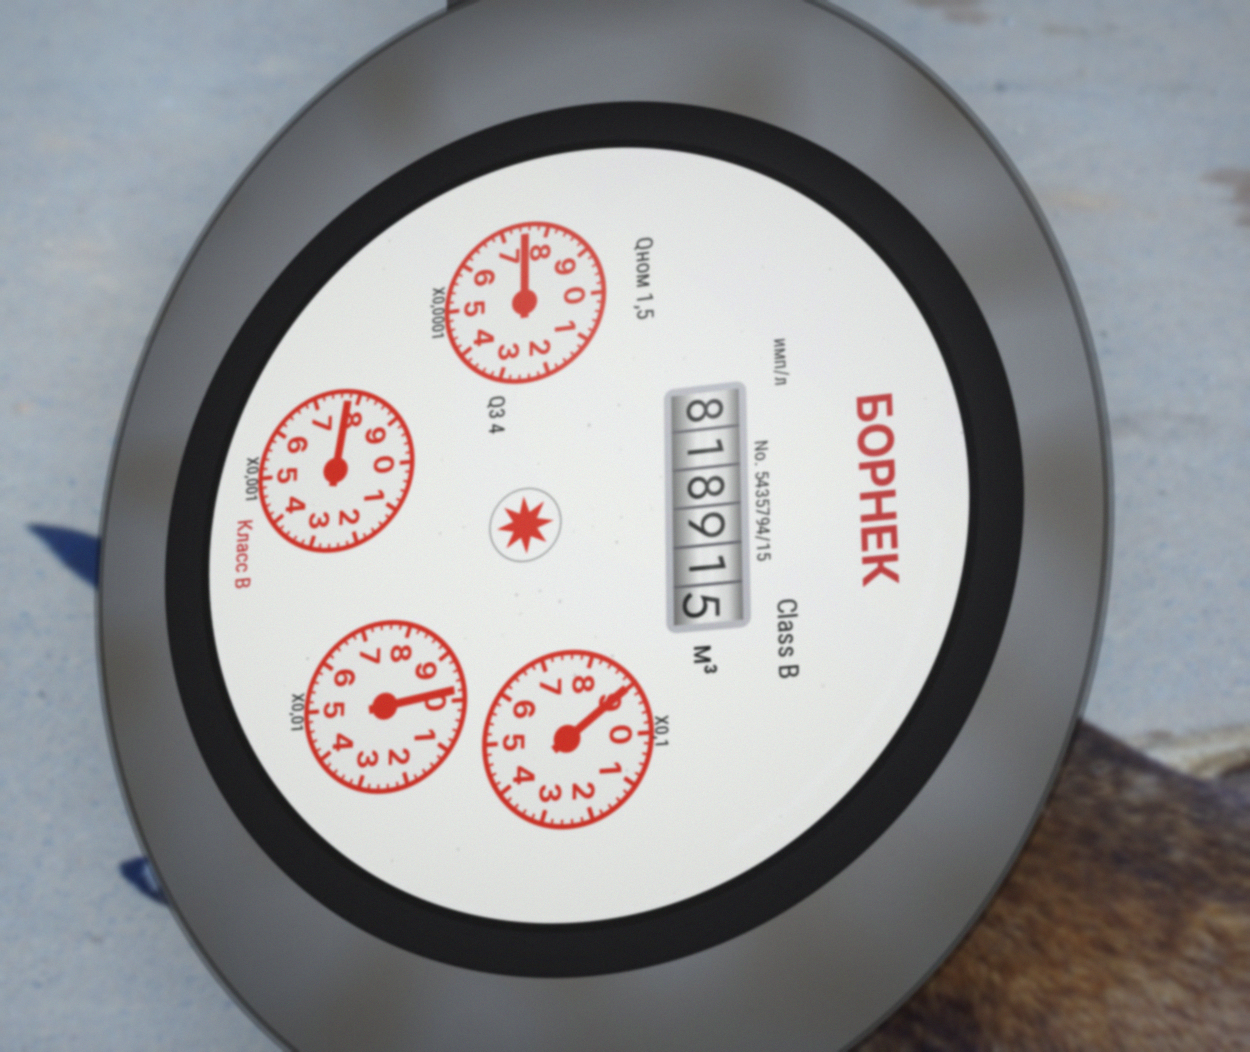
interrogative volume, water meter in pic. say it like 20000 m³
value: 818914.8977 m³
